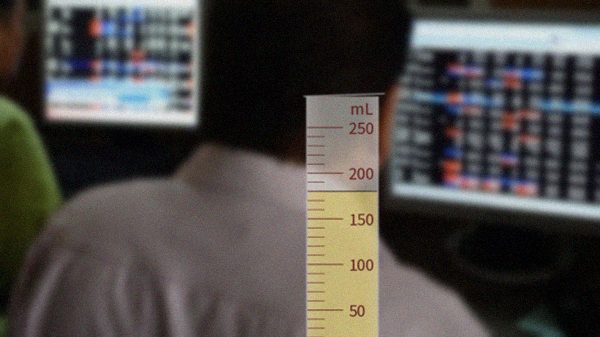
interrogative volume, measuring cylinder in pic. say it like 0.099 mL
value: 180 mL
